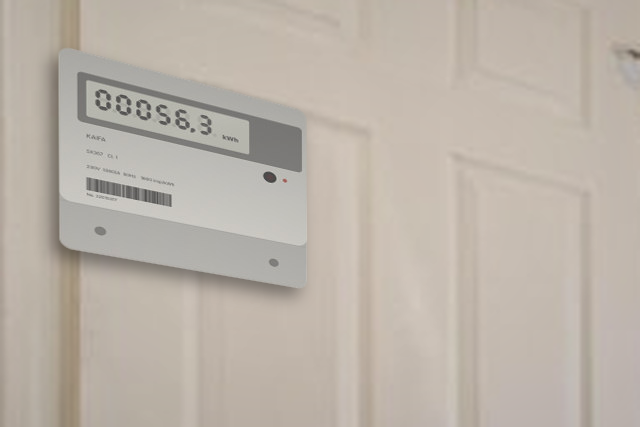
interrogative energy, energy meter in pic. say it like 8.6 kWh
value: 56.3 kWh
